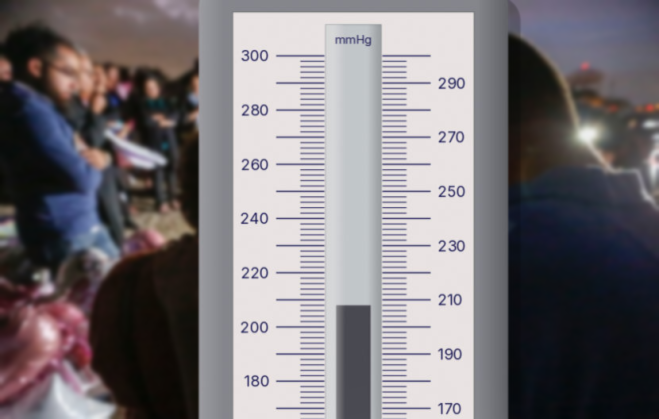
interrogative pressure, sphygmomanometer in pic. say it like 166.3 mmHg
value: 208 mmHg
